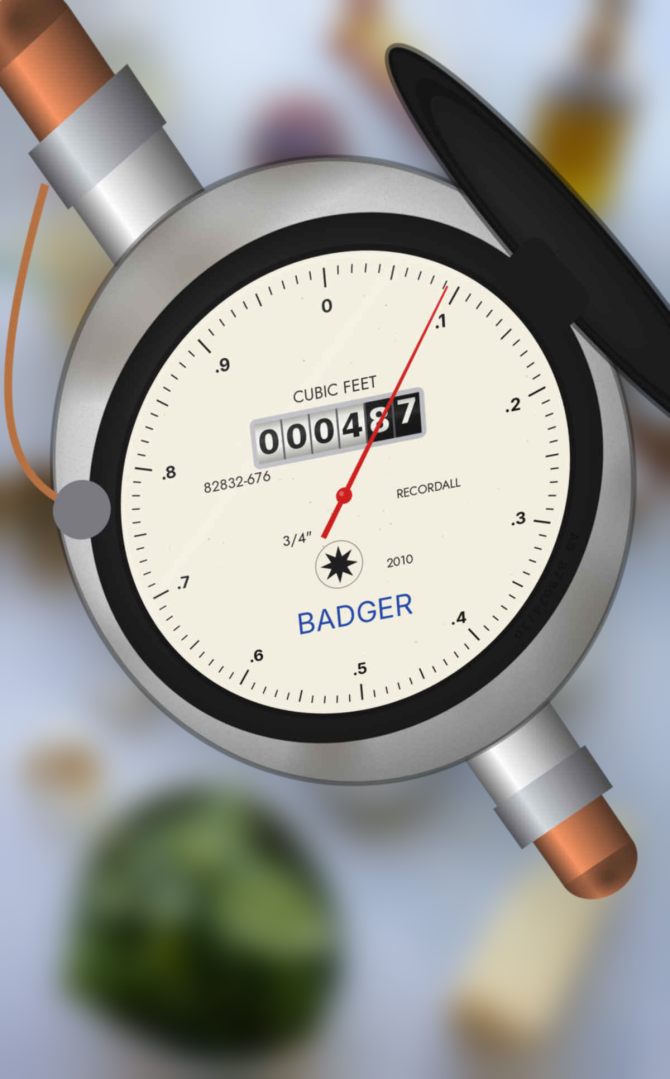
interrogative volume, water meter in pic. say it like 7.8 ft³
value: 487.09 ft³
